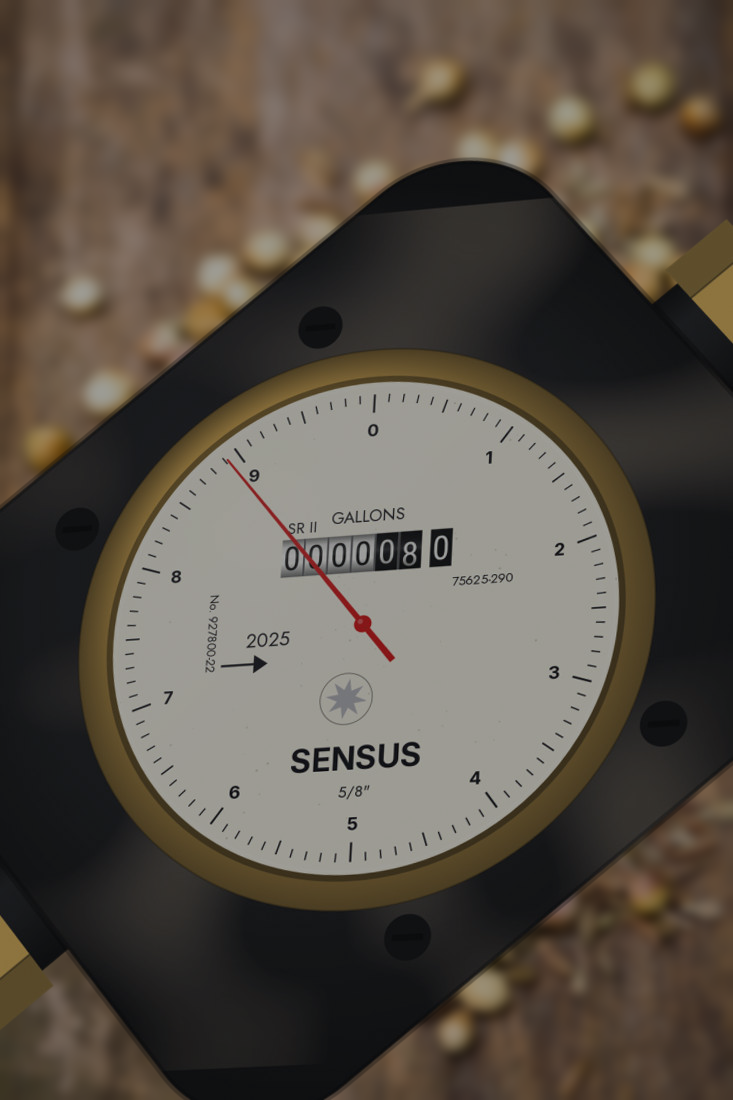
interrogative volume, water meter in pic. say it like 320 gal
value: 78.9 gal
